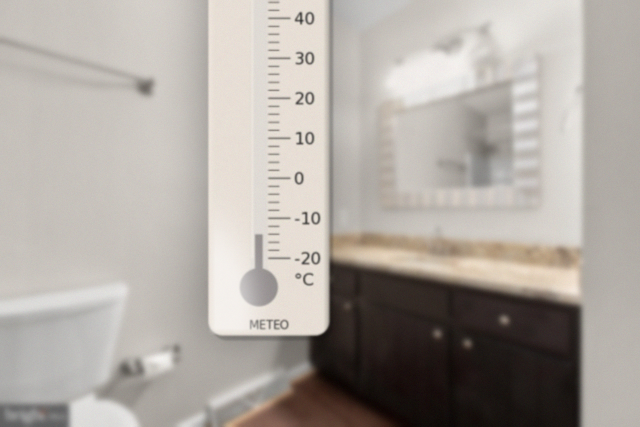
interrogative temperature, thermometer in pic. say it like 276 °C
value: -14 °C
